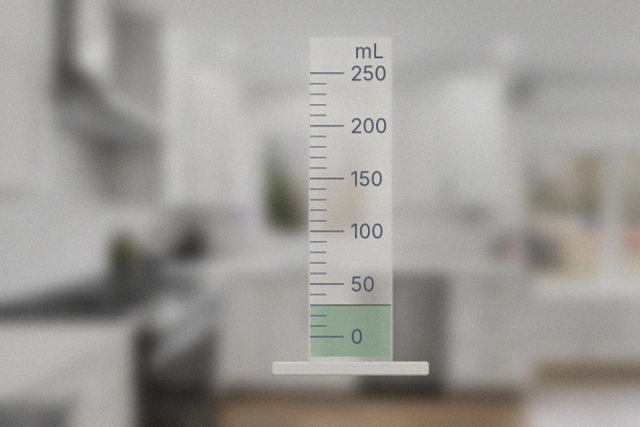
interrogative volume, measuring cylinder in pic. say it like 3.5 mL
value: 30 mL
